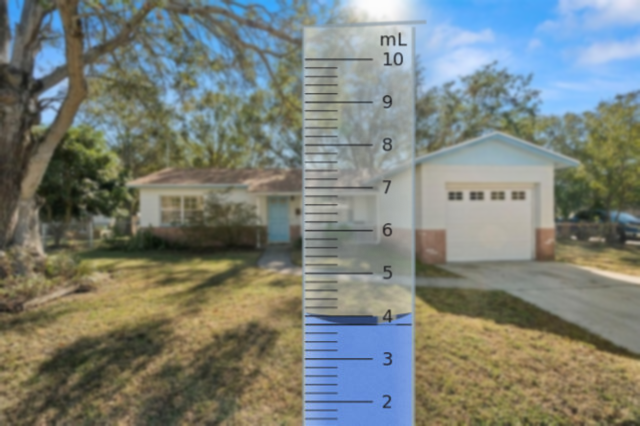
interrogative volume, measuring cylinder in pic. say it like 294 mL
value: 3.8 mL
